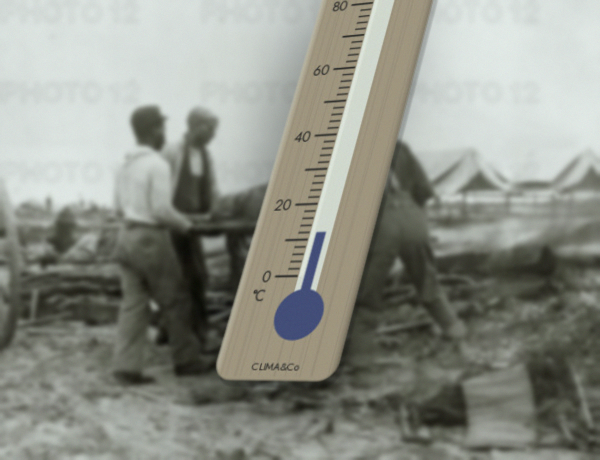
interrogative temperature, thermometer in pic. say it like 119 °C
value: 12 °C
